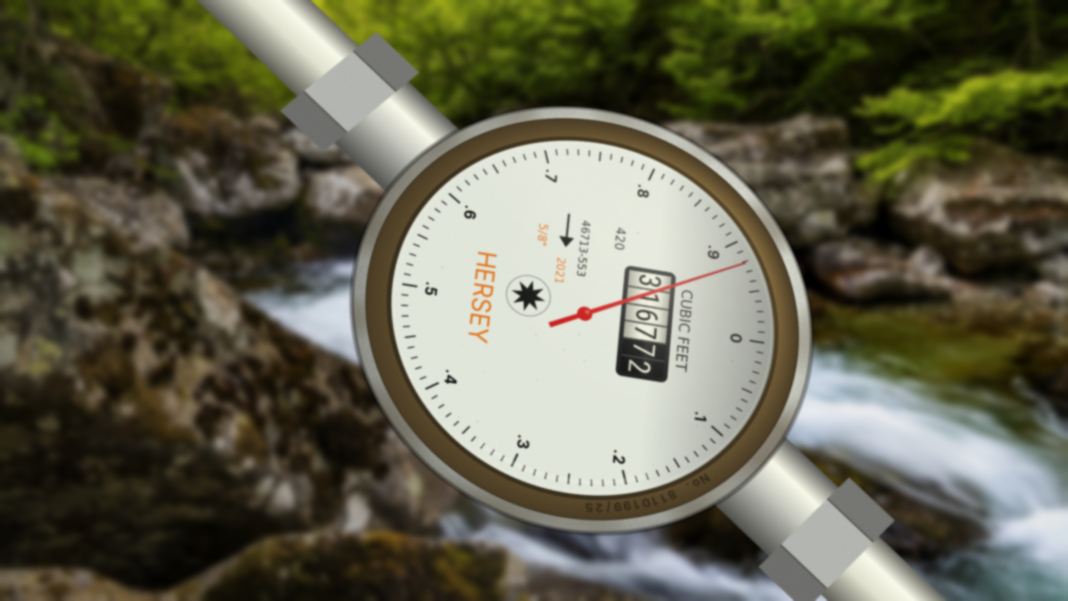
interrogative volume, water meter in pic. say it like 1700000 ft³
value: 316771.92 ft³
